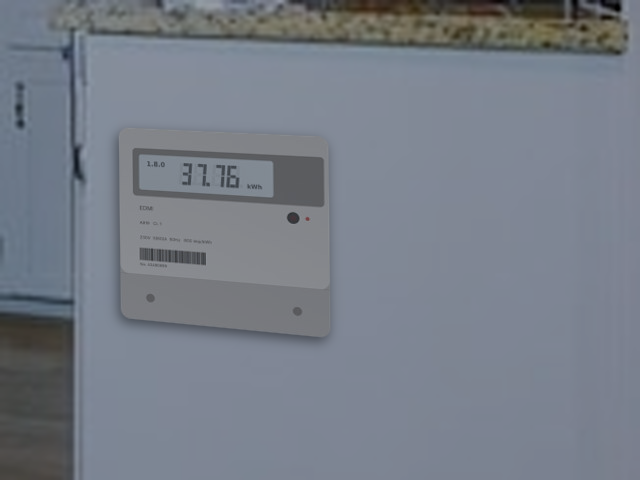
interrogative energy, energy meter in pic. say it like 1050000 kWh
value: 37.76 kWh
